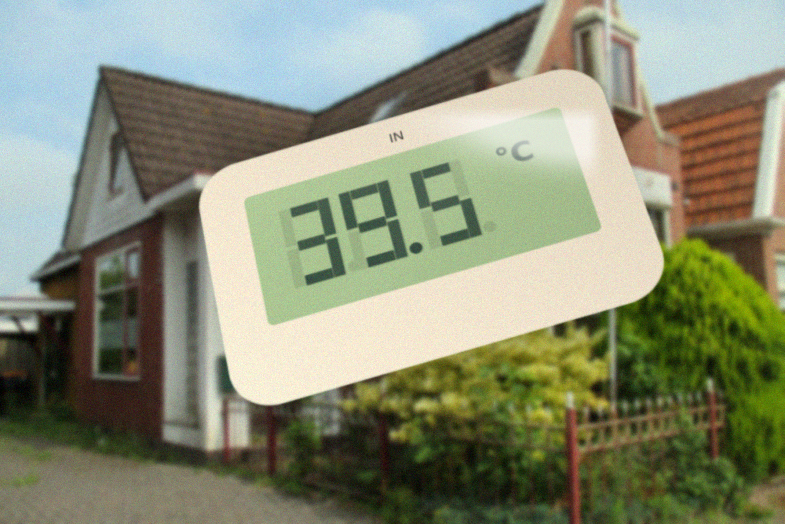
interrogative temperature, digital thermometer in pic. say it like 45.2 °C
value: 39.5 °C
